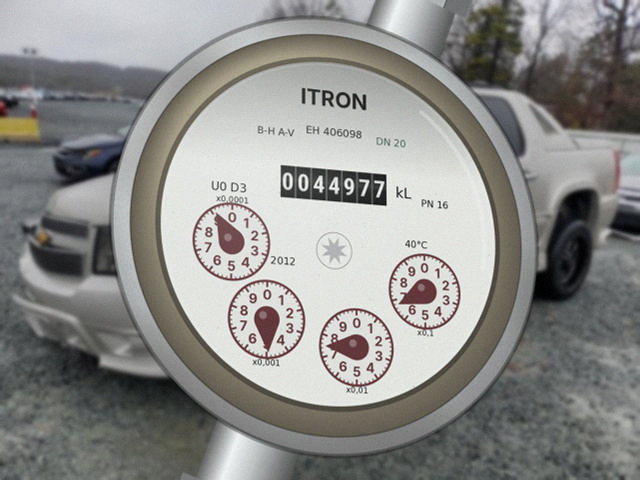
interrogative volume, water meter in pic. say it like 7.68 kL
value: 44977.6749 kL
